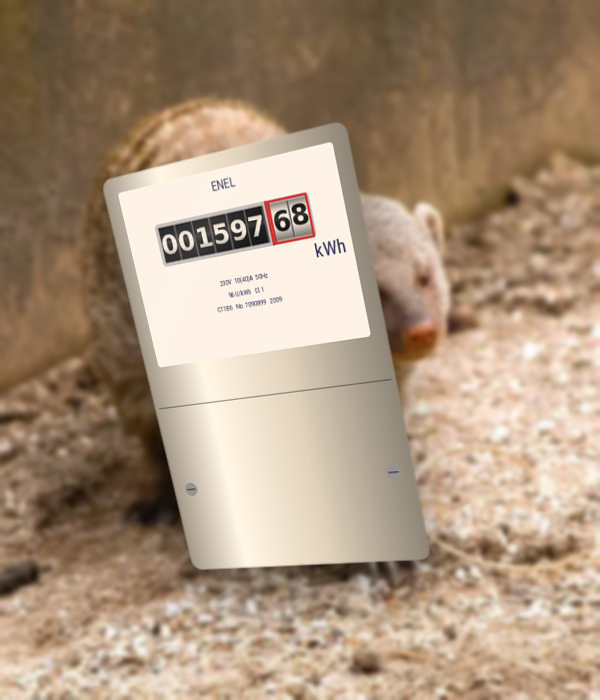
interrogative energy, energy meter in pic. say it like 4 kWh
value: 1597.68 kWh
